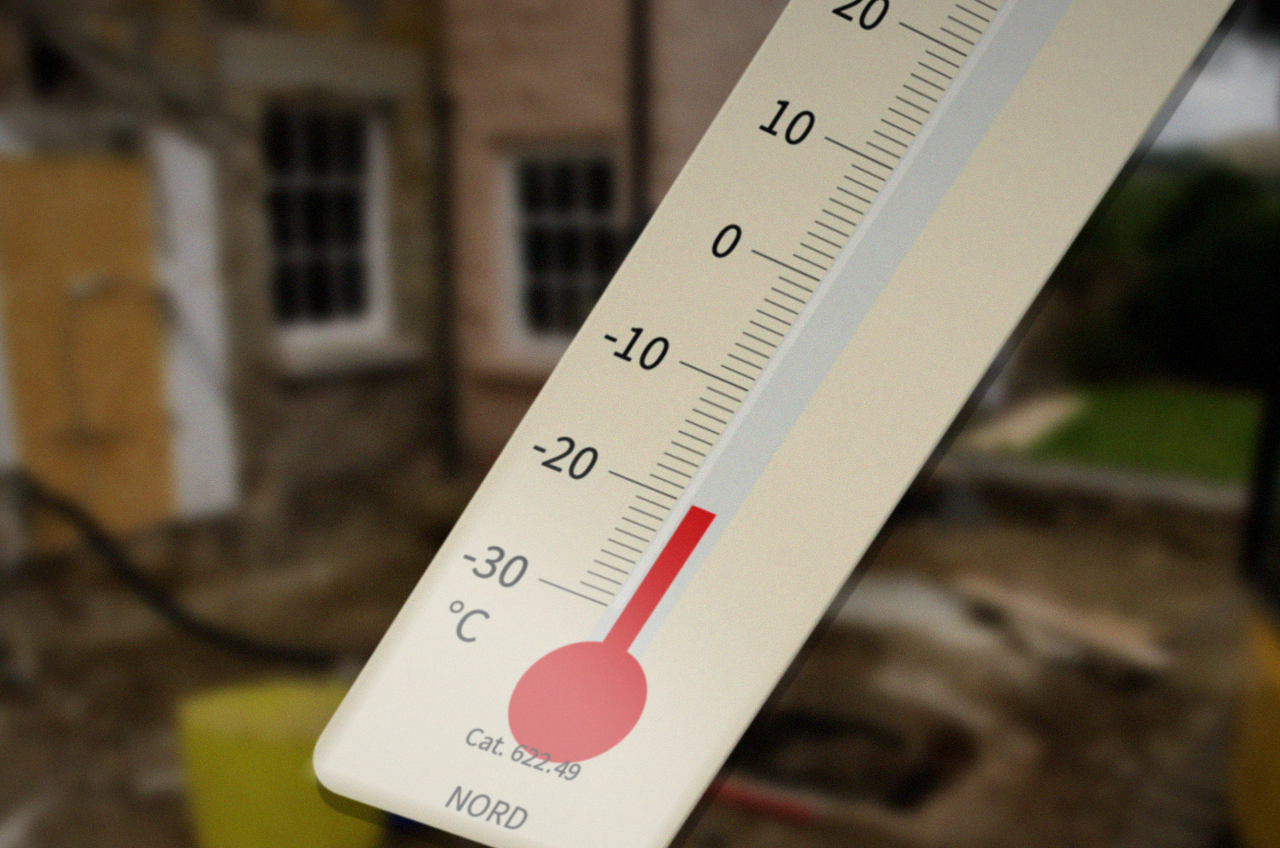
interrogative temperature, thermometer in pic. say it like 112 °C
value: -20 °C
